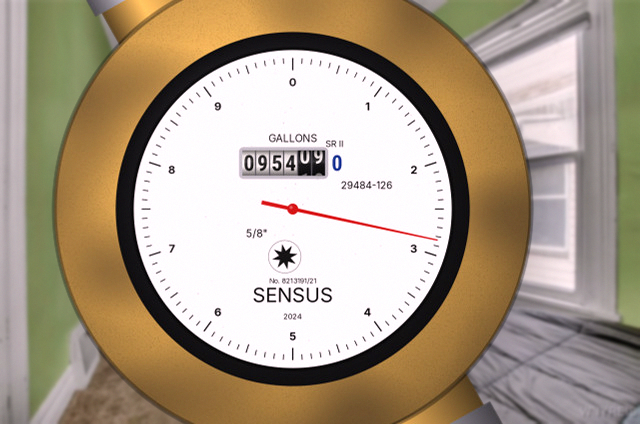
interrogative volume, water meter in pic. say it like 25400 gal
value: 954092.8 gal
